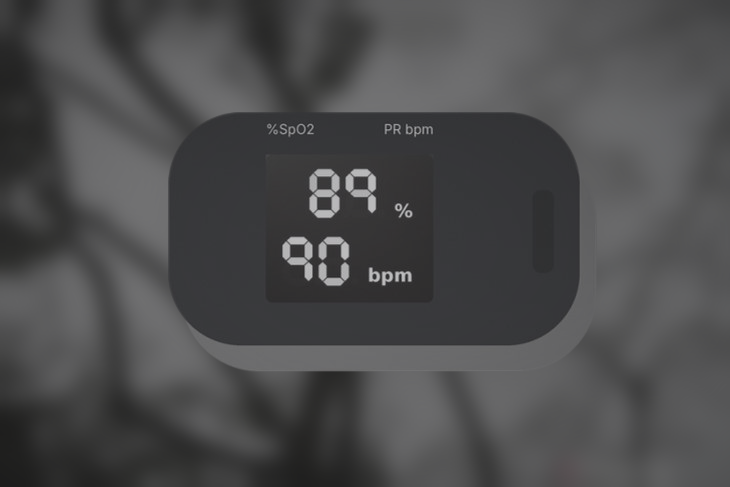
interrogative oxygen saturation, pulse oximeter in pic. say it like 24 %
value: 89 %
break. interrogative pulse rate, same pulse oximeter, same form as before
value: 90 bpm
